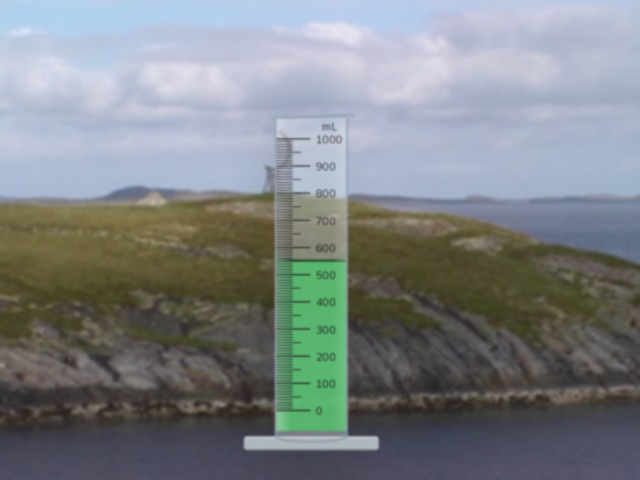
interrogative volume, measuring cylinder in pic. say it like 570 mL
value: 550 mL
